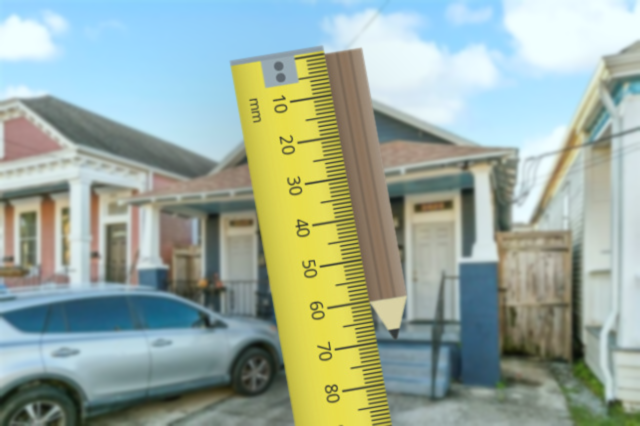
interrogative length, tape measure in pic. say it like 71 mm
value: 70 mm
